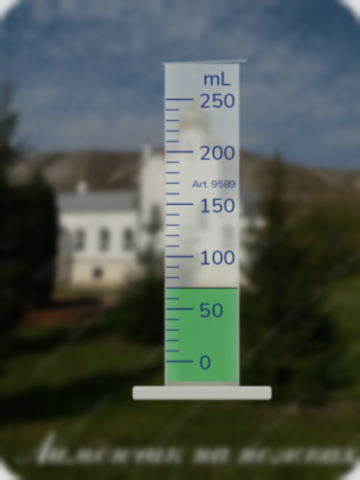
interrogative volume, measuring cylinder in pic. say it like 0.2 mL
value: 70 mL
